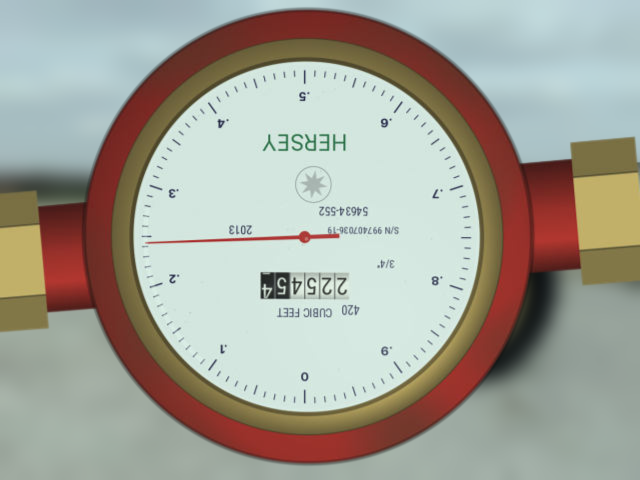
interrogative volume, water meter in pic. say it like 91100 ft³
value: 225454.24 ft³
